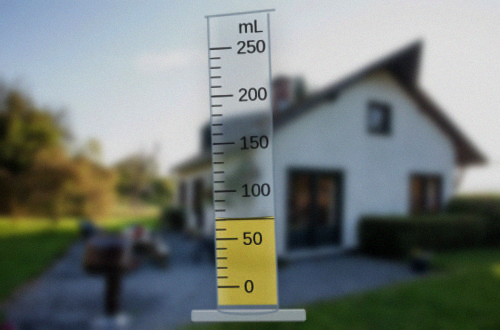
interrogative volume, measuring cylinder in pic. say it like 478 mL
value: 70 mL
